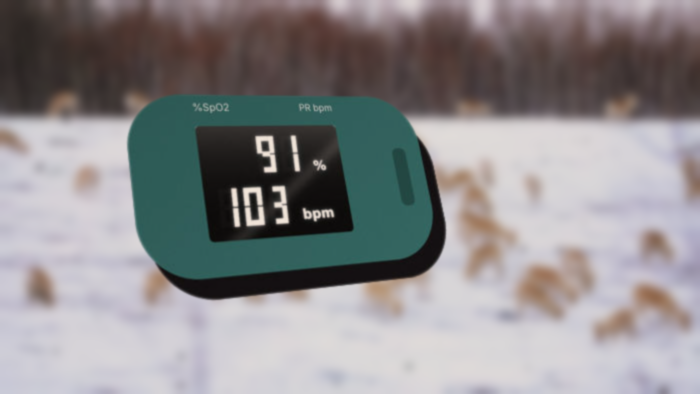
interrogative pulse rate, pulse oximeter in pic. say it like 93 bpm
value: 103 bpm
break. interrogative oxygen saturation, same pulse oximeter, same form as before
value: 91 %
